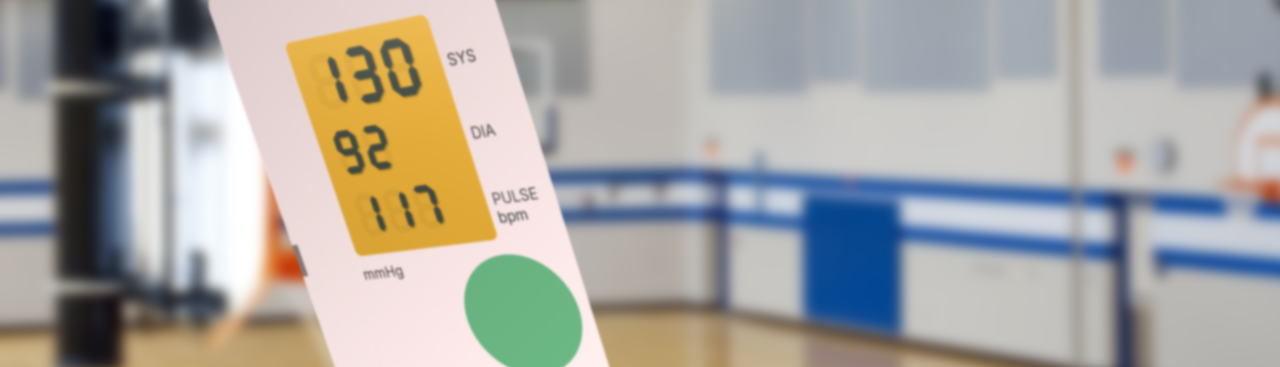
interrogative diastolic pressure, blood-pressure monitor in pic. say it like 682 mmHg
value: 92 mmHg
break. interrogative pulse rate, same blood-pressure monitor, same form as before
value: 117 bpm
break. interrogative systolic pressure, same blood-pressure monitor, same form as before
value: 130 mmHg
